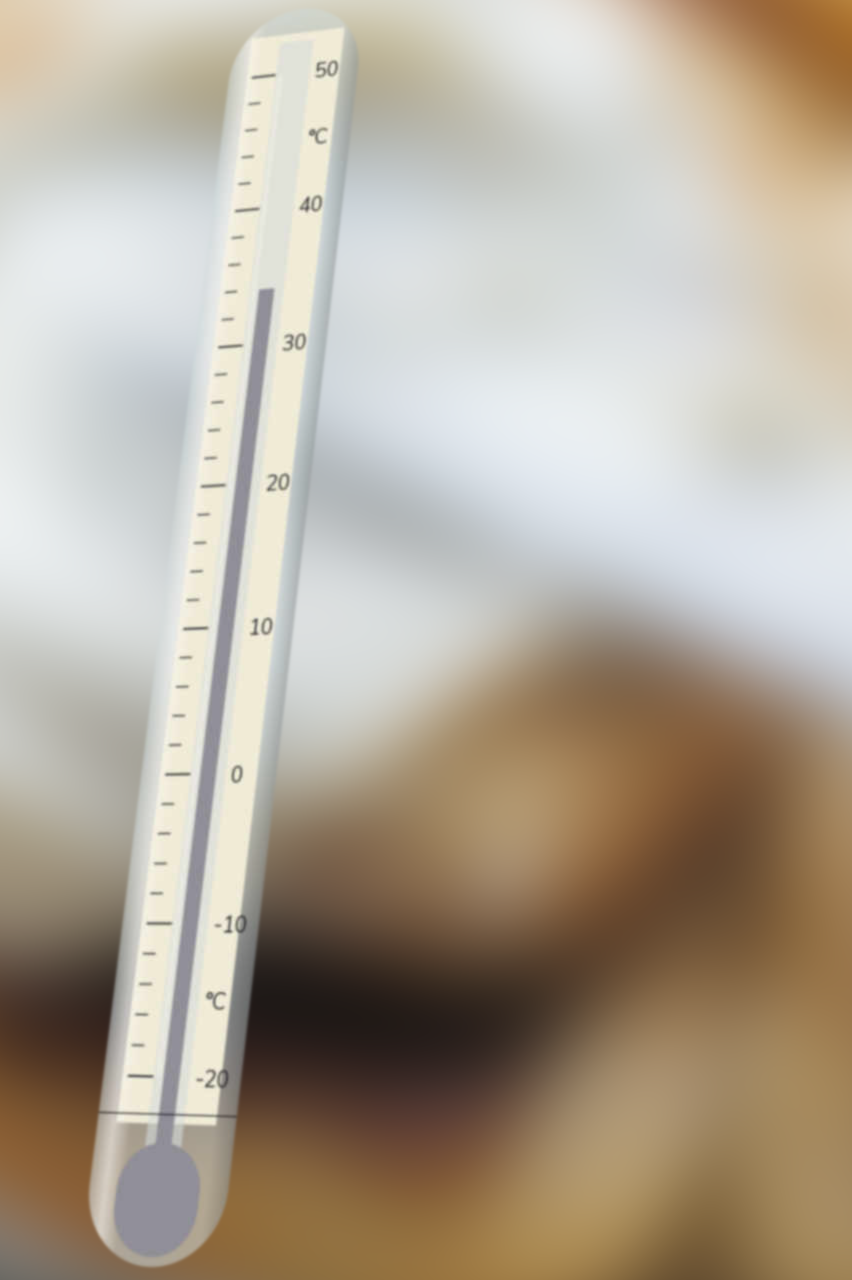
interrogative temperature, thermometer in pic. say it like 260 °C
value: 34 °C
